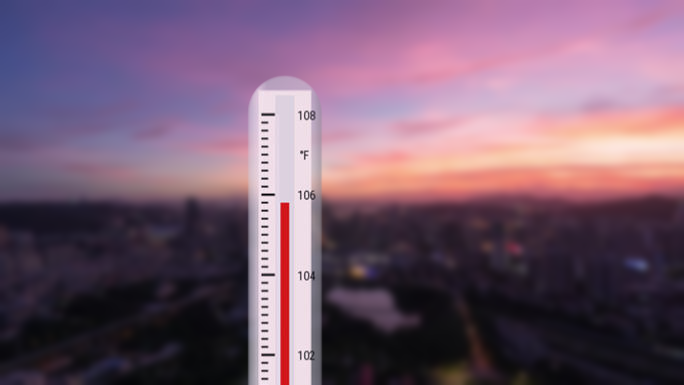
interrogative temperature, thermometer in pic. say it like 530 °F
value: 105.8 °F
